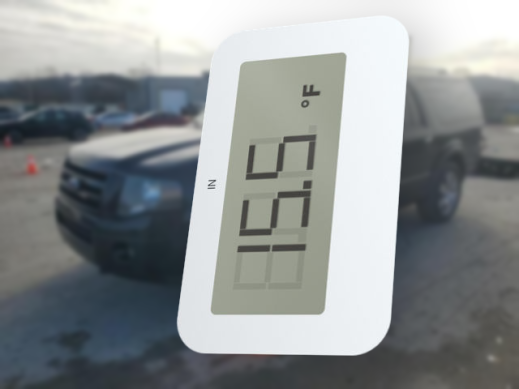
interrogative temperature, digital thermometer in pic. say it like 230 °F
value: 15.5 °F
